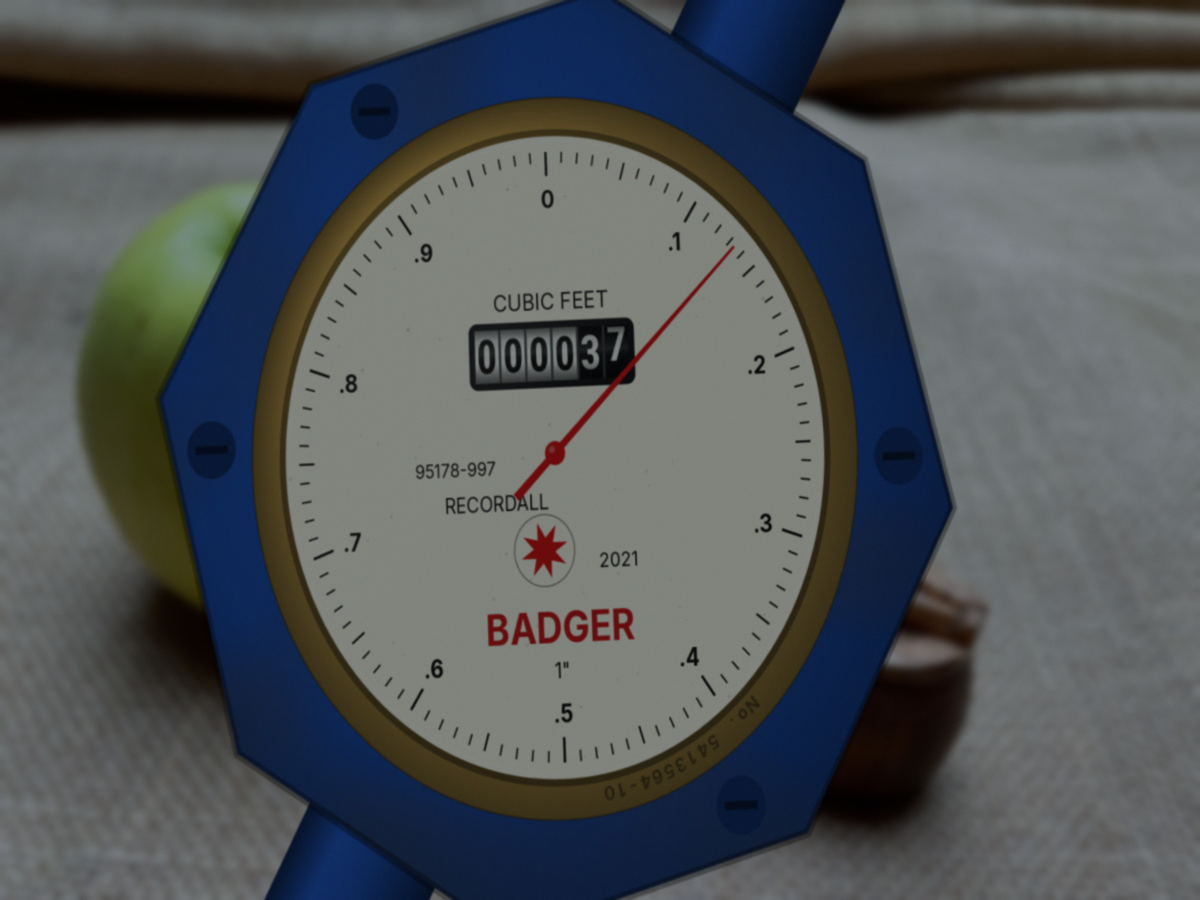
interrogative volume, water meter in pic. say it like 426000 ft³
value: 37.13 ft³
